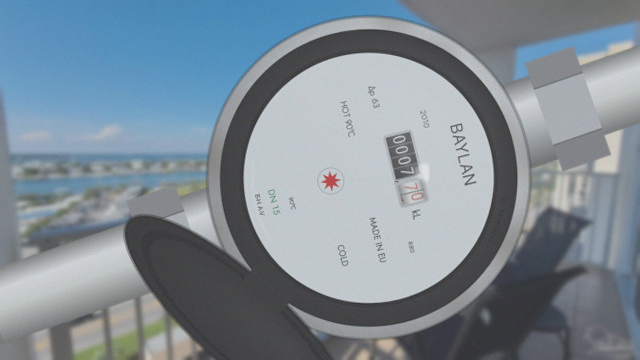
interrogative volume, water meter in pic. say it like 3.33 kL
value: 7.70 kL
